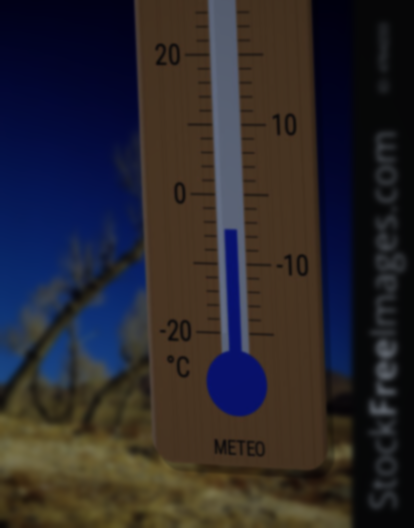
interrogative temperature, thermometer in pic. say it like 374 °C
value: -5 °C
